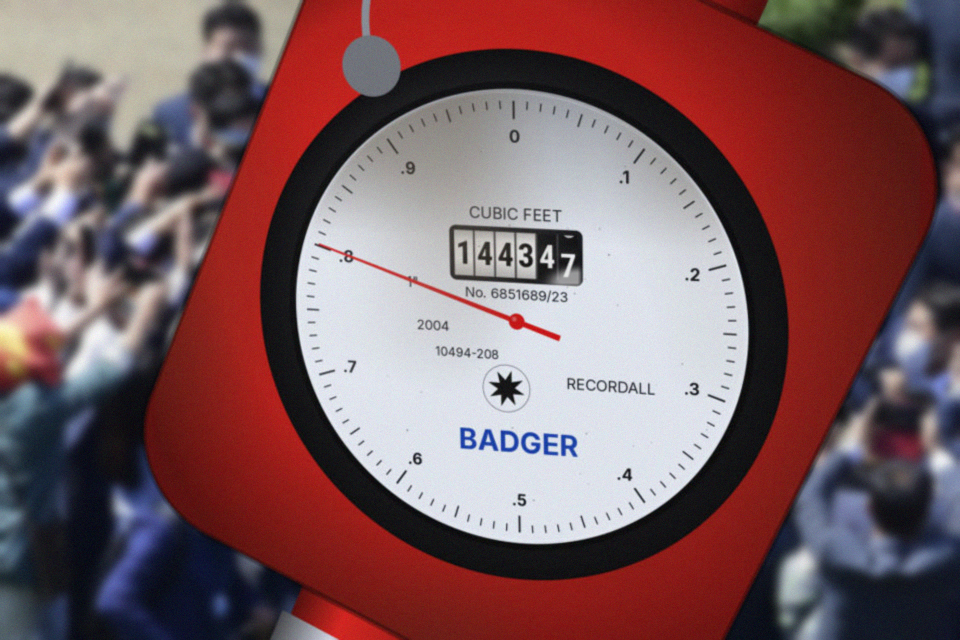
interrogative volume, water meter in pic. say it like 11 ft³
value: 144346.80 ft³
